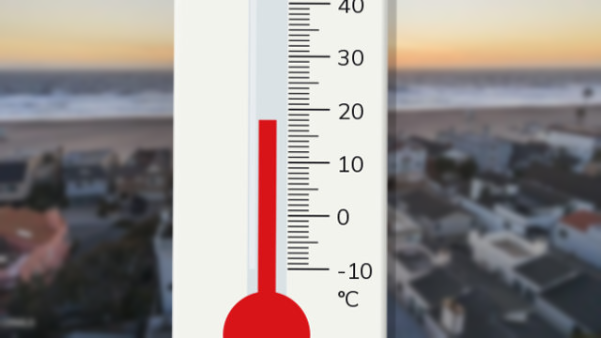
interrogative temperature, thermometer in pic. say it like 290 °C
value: 18 °C
